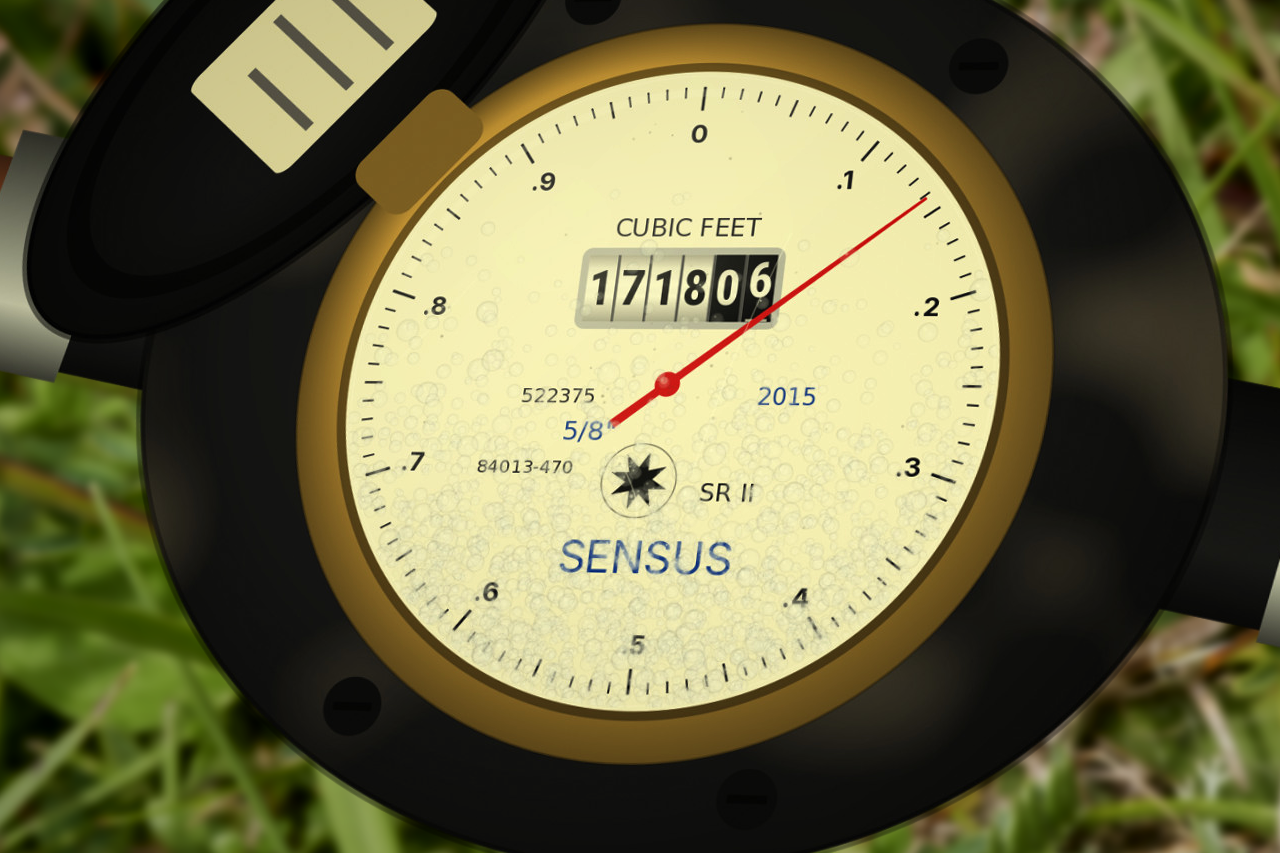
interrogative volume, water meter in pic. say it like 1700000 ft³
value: 171806.14 ft³
